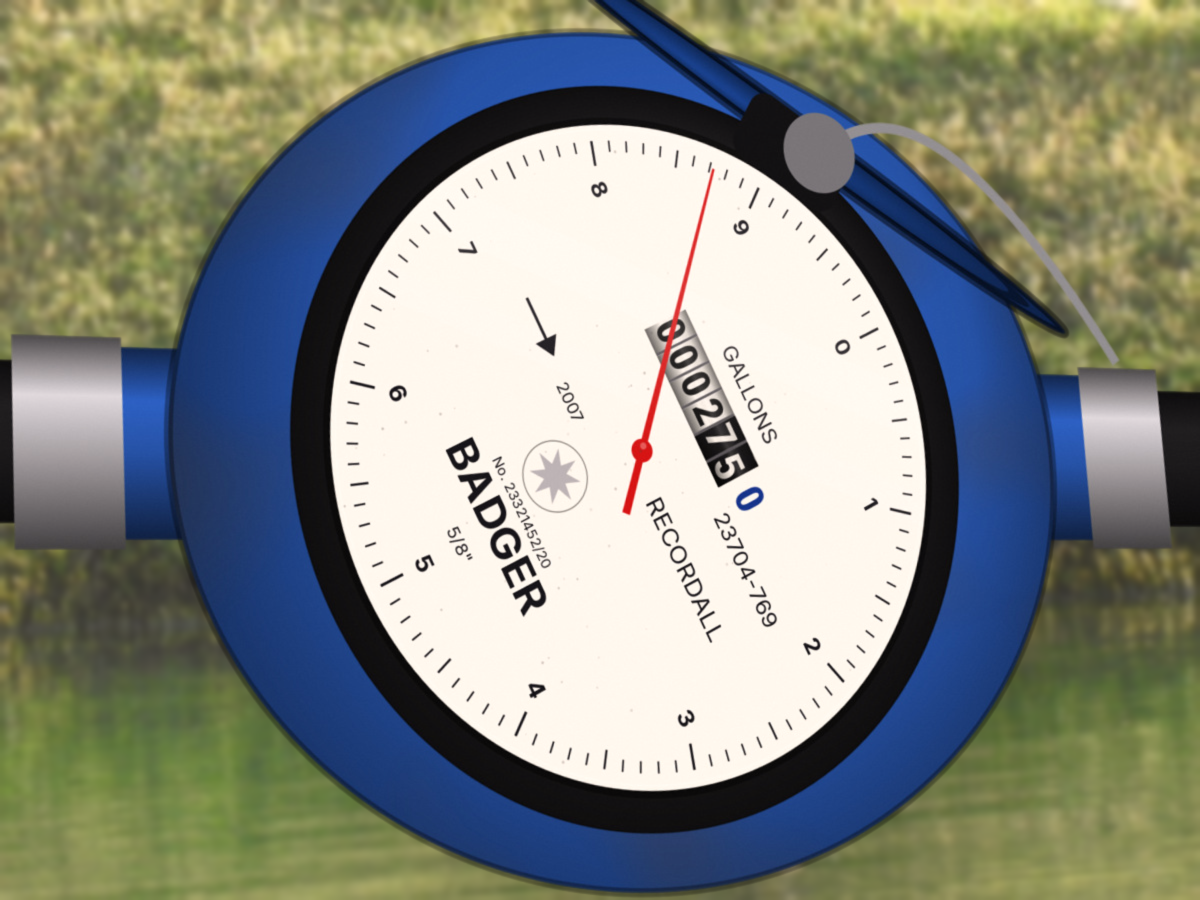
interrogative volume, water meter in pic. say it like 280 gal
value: 2748.7 gal
